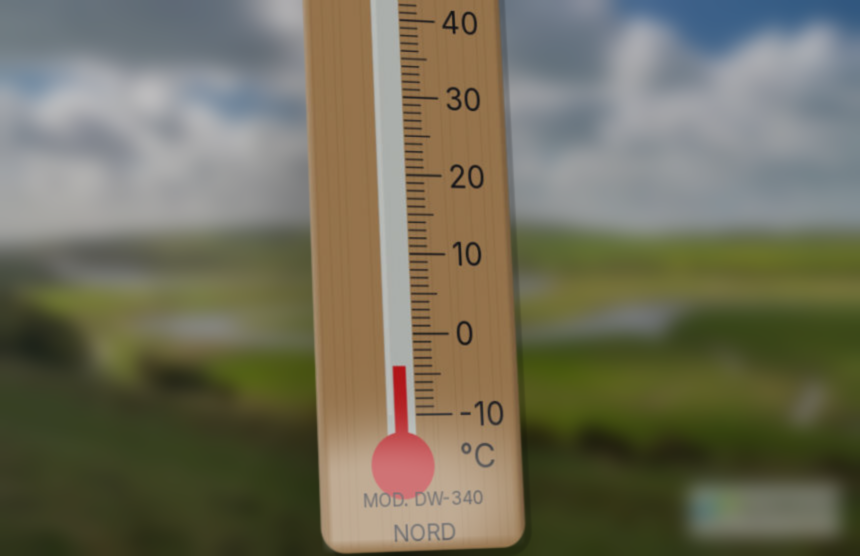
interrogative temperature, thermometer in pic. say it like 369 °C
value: -4 °C
